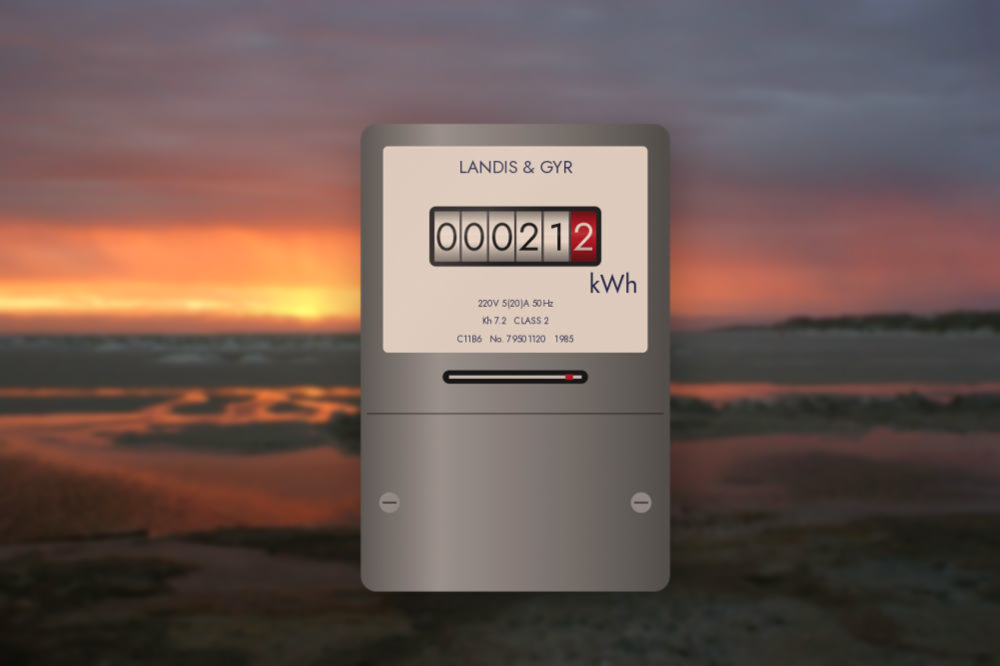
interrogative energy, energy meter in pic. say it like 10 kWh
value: 21.2 kWh
